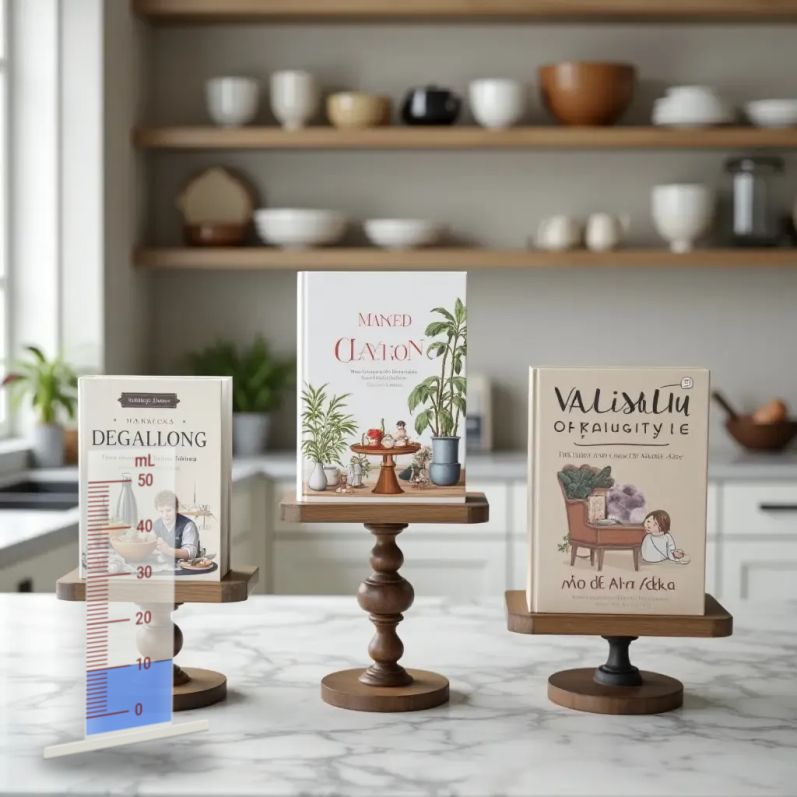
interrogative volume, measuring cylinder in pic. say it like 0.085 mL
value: 10 mL
